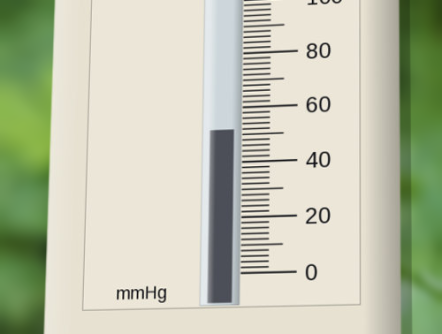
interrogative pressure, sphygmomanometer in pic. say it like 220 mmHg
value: 52 mmHg
